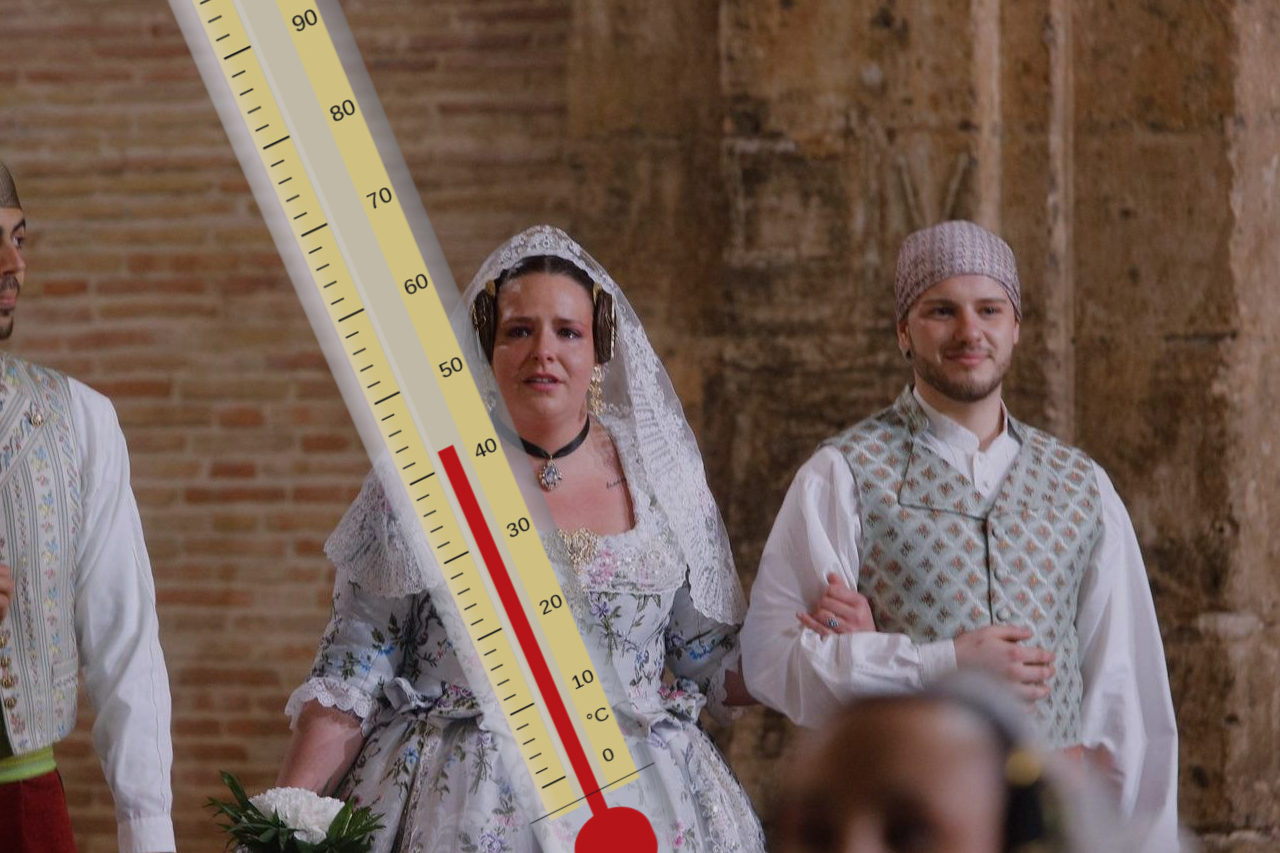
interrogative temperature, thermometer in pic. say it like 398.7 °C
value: 42 °C
